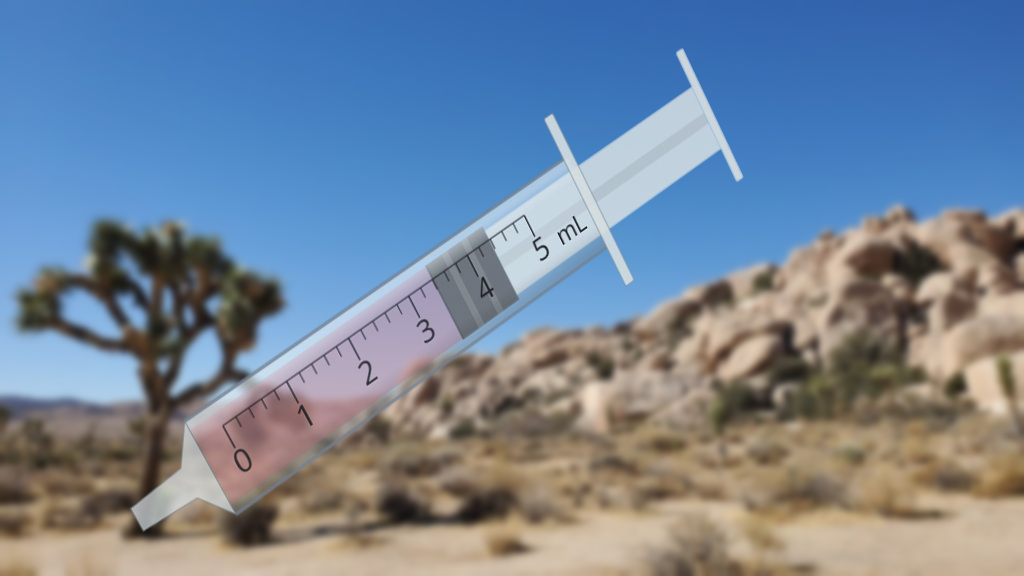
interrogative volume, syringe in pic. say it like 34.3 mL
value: 3.4 mL
